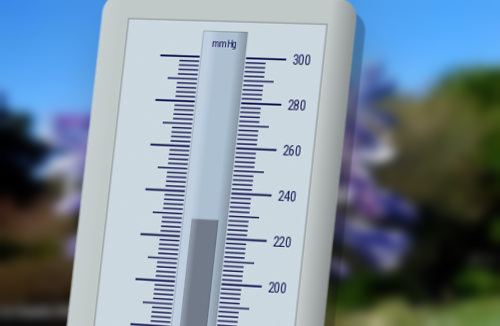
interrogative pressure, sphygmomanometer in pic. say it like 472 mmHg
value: 228 mmHg
